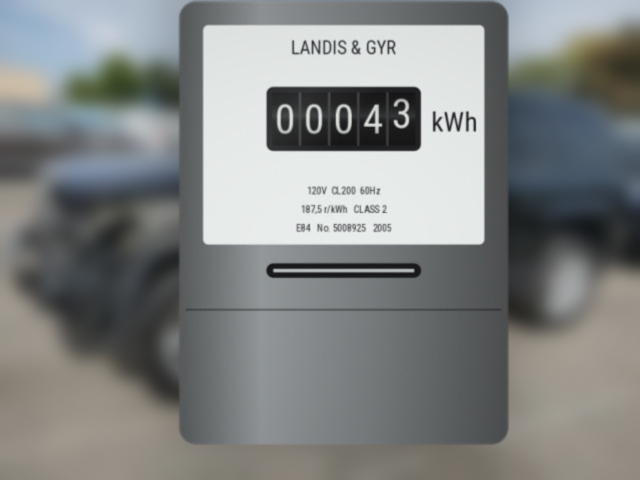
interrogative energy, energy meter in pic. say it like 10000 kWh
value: 43 kWh
